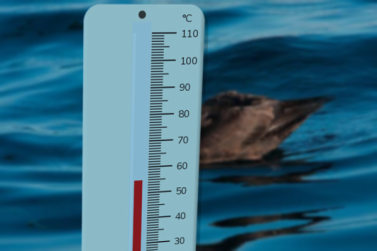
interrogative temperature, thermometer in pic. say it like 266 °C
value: 55 °C
